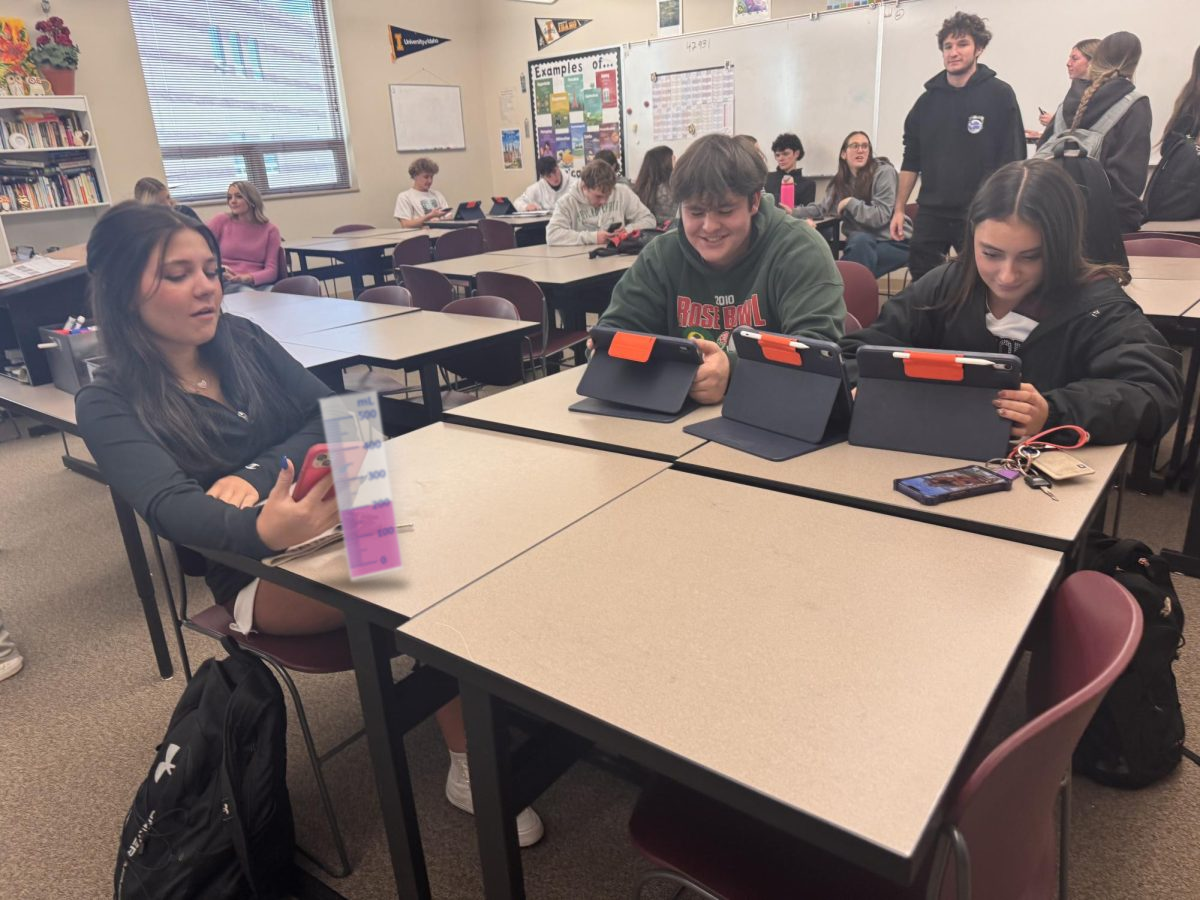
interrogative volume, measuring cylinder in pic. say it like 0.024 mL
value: 200 mL
